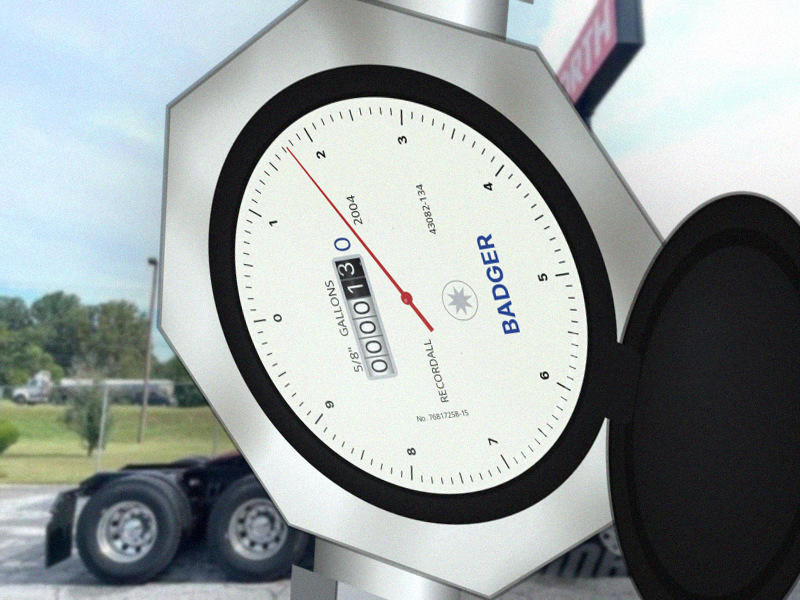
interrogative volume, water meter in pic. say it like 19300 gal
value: 131.7 gal
